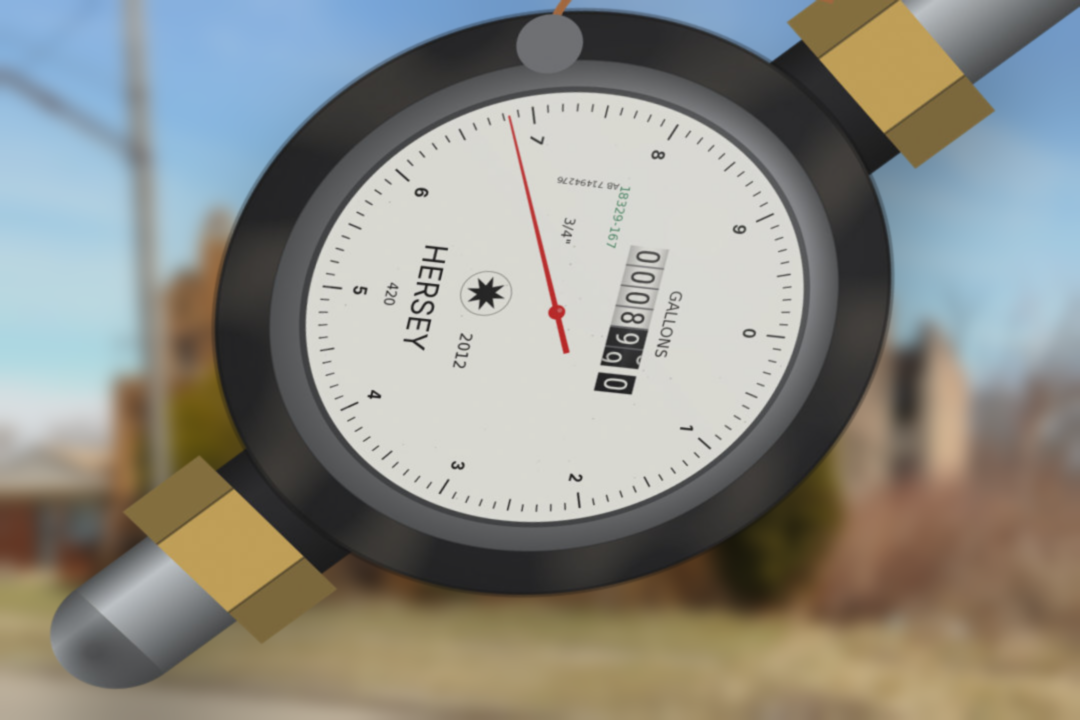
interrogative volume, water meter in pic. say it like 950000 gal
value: 8986.8 gal
